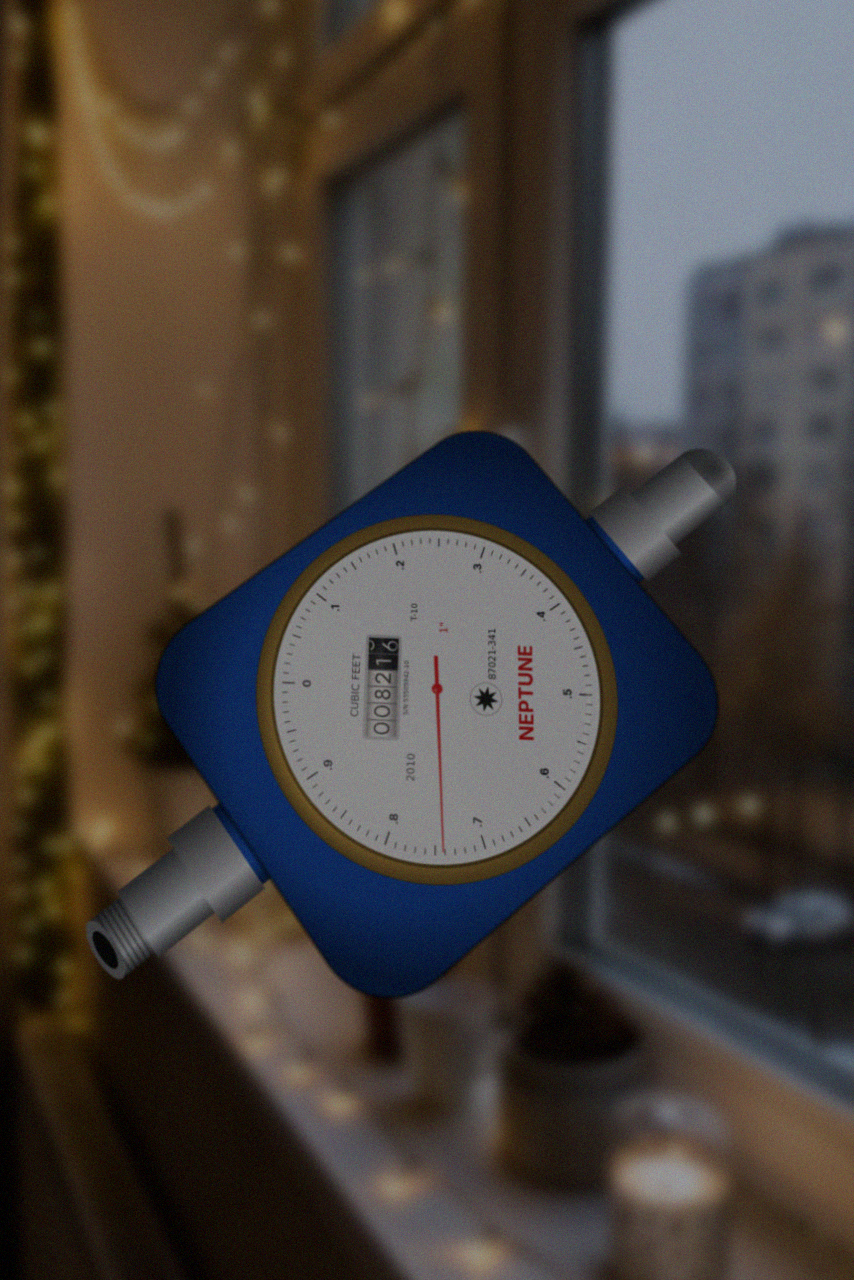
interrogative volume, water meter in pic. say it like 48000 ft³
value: 8215.74 ft³
